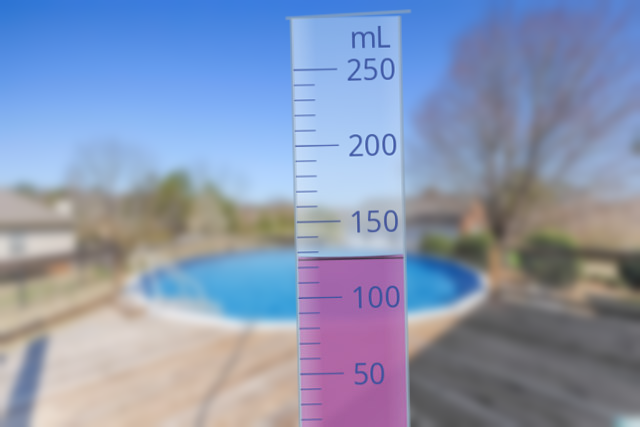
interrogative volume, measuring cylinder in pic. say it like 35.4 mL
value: 125 mL
